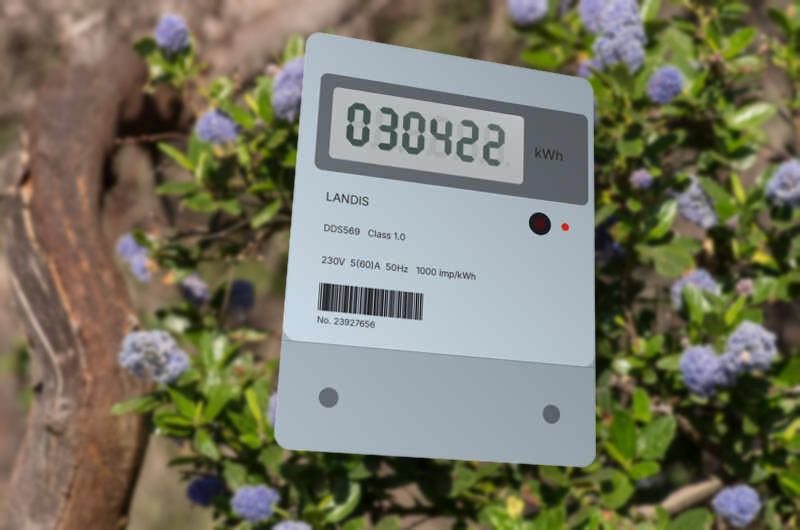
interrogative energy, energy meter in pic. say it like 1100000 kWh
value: 30422 kWh
